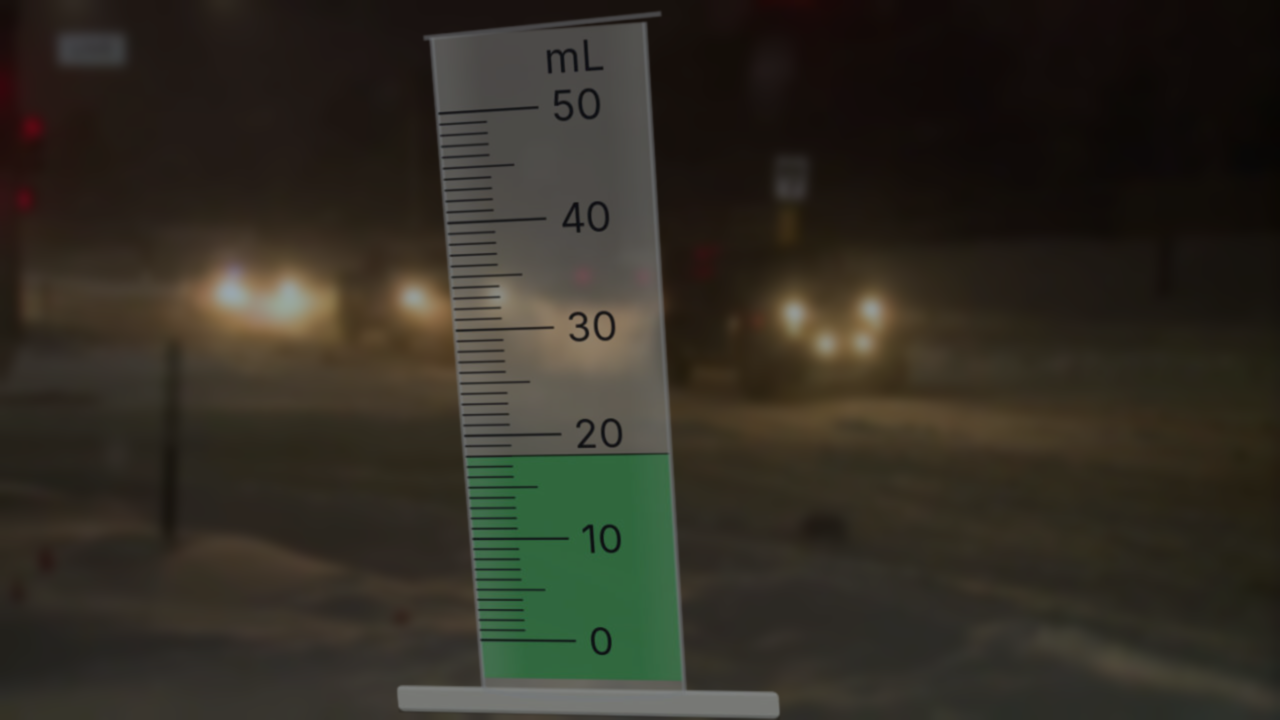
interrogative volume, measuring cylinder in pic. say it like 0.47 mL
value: 18 mL
